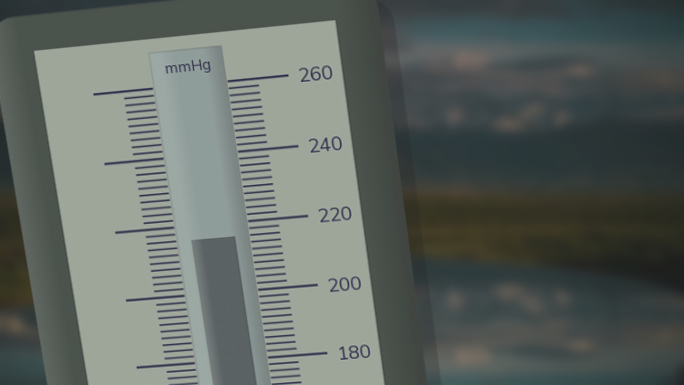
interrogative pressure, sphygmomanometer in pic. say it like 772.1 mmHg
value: 216 mmHg
